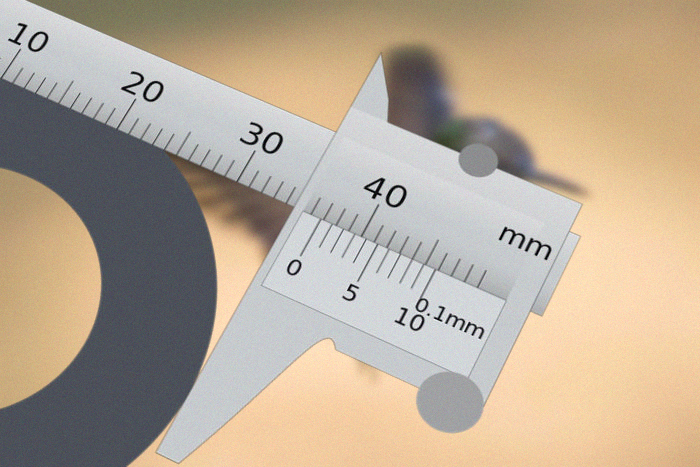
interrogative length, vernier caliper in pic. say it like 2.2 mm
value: 36.8 mm
